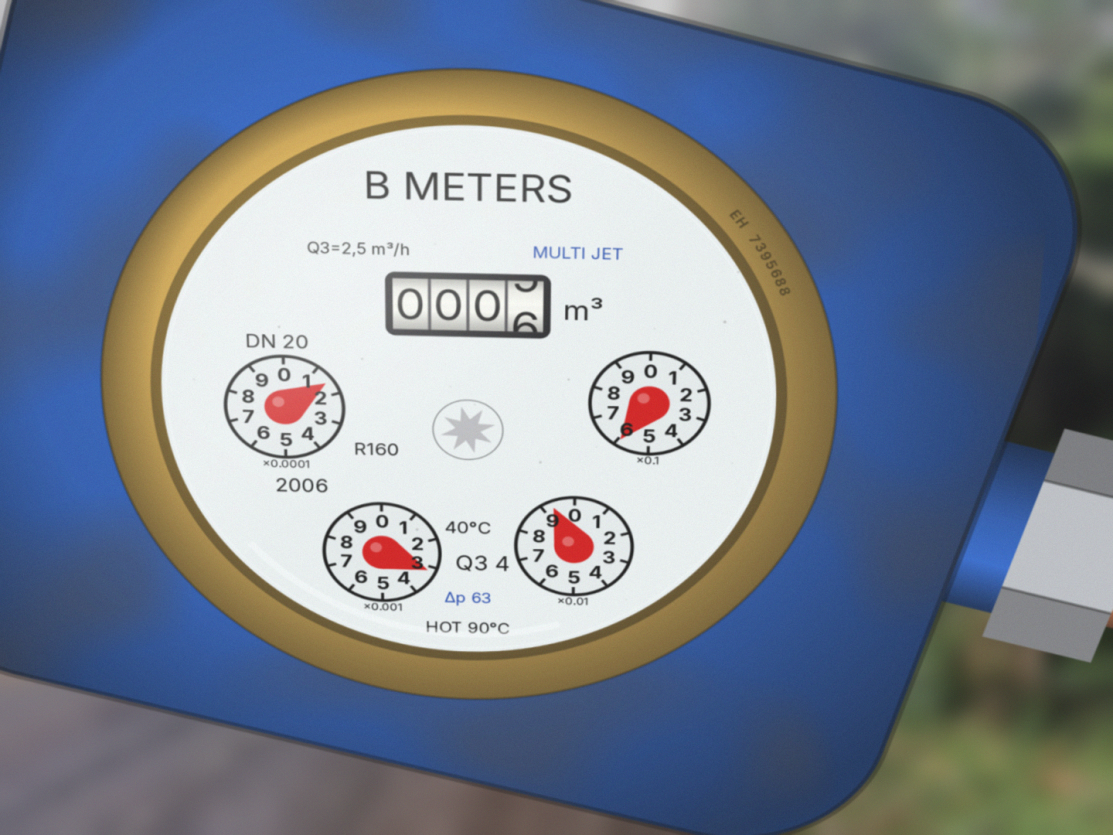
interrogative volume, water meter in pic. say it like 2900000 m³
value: 5.5931 m³
